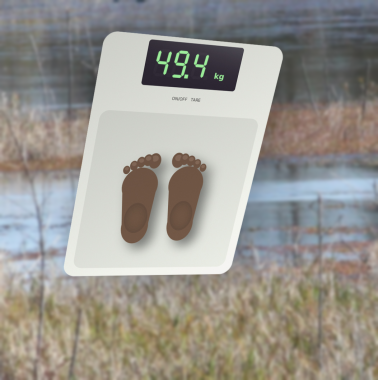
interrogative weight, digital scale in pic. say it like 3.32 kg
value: 49.4 kg
